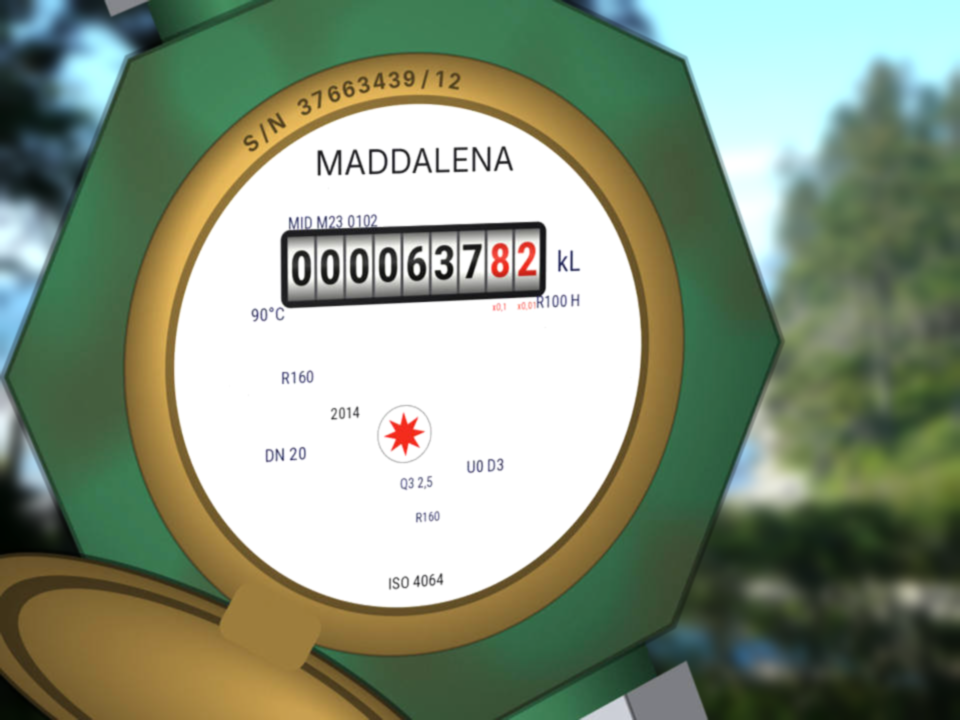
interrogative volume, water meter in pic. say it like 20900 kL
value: 637.82 kL
